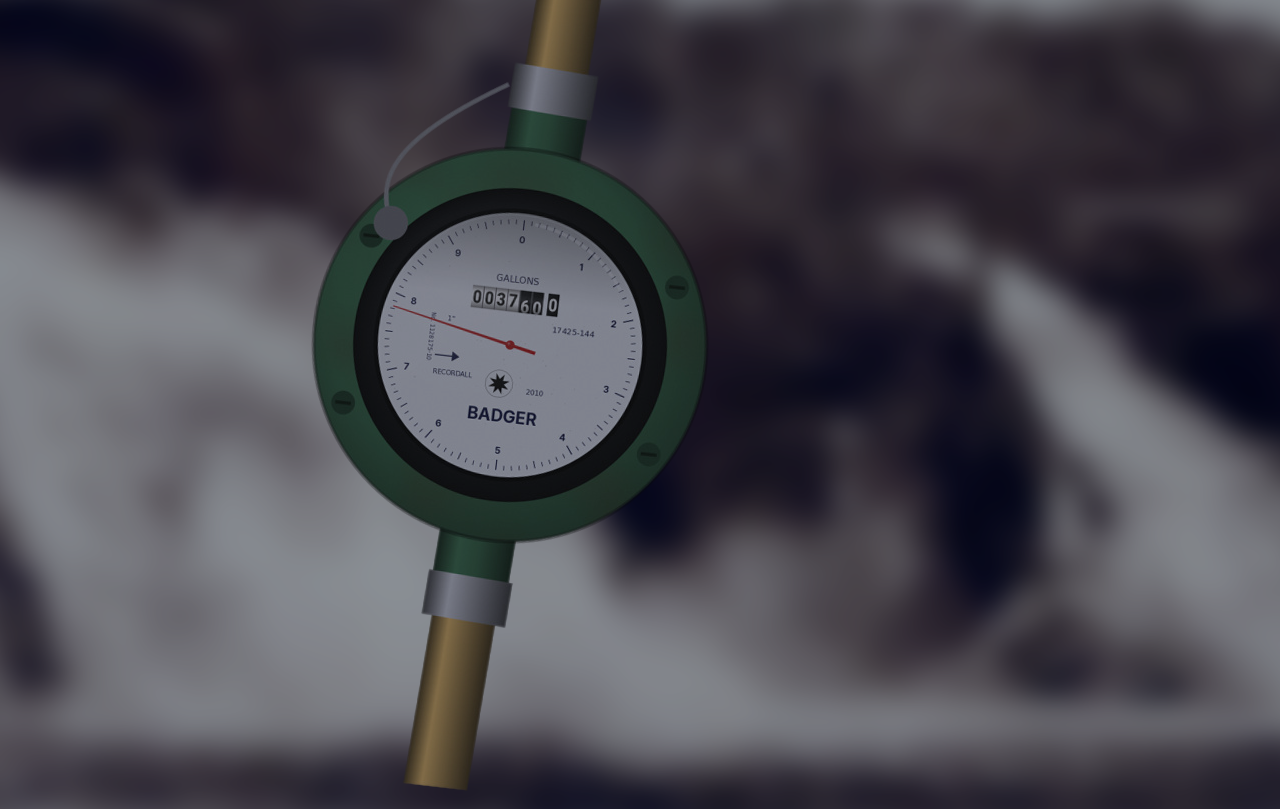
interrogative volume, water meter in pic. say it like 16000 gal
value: 37597.8 gal
